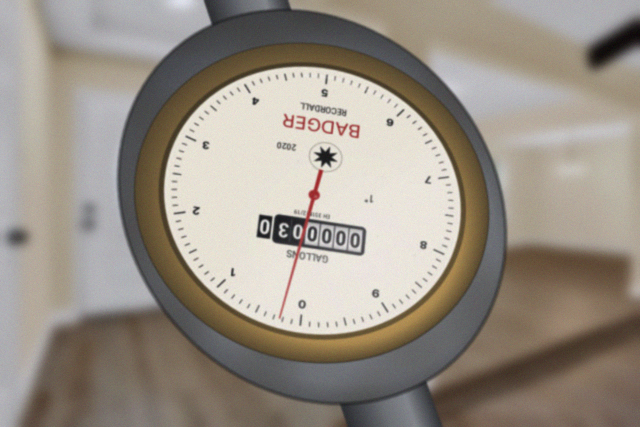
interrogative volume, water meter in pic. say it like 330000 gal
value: 30.2 gal
